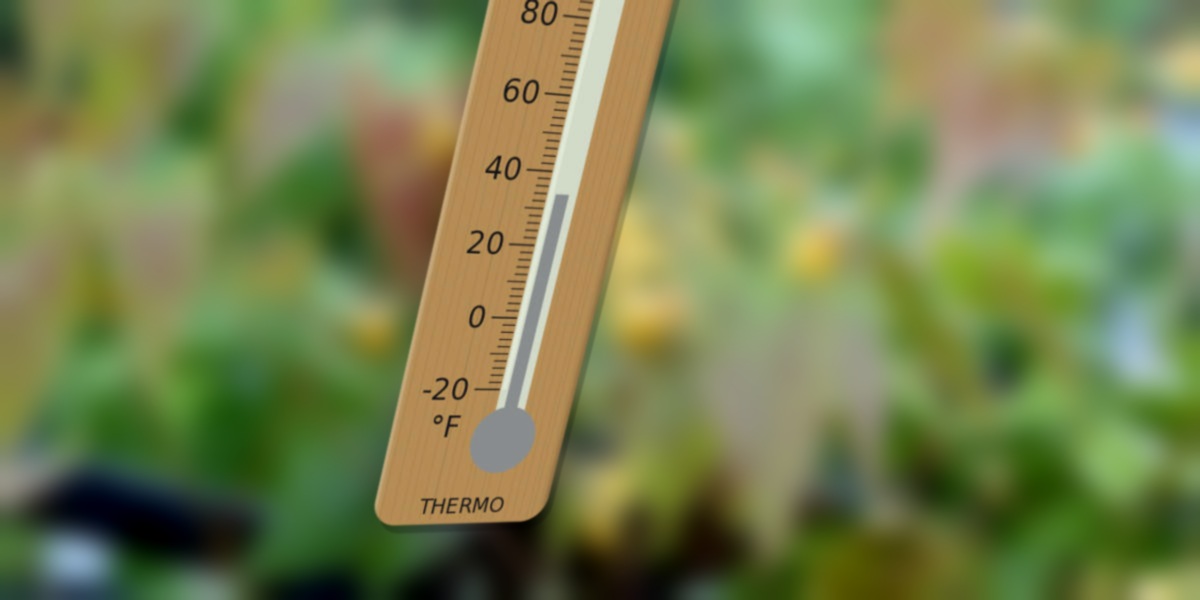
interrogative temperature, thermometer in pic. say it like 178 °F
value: 34 °F
